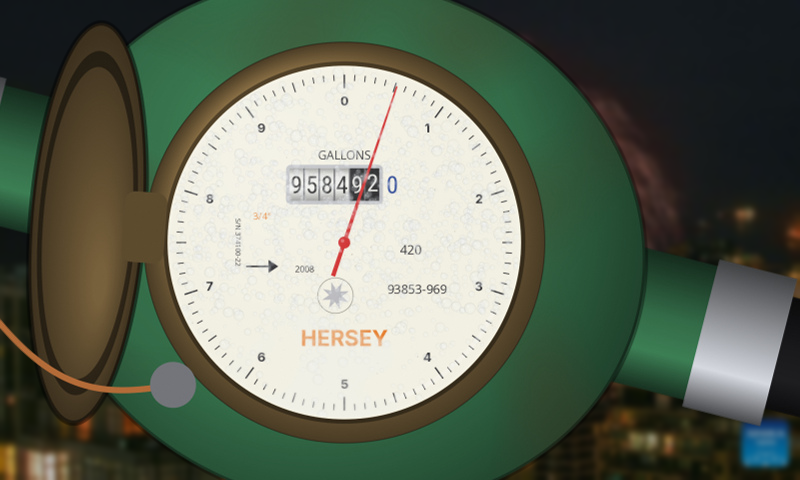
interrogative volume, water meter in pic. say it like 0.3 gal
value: 9584920.5 gal
